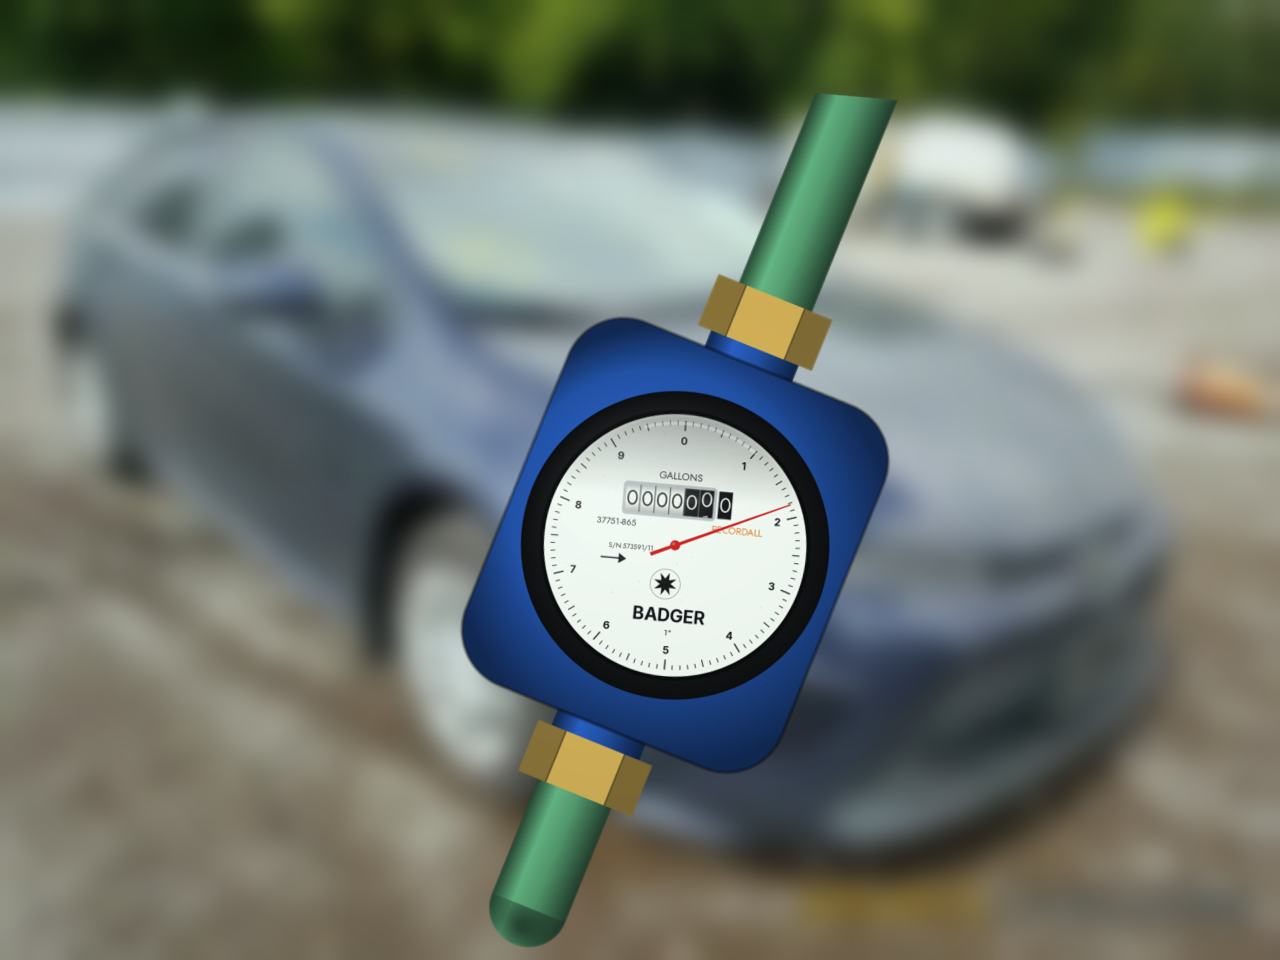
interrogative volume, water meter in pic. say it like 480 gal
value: 1.8 gal
